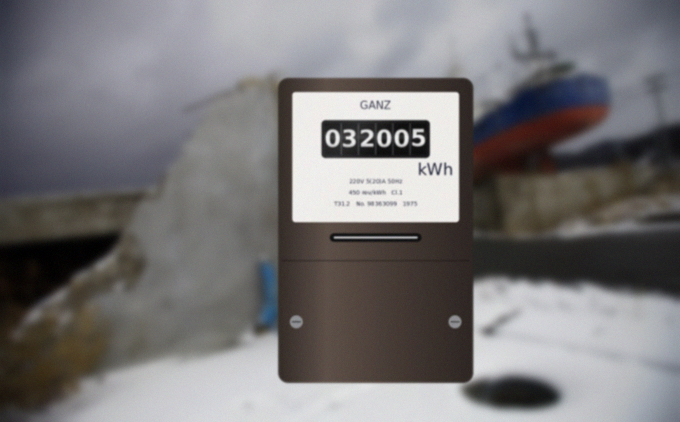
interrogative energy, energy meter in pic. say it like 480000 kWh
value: 32005 kWh
